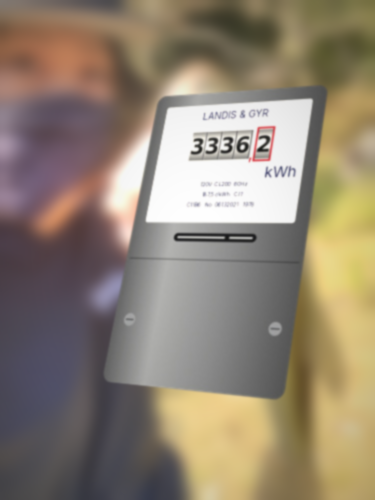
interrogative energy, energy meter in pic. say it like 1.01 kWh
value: 3336.2 kWh
